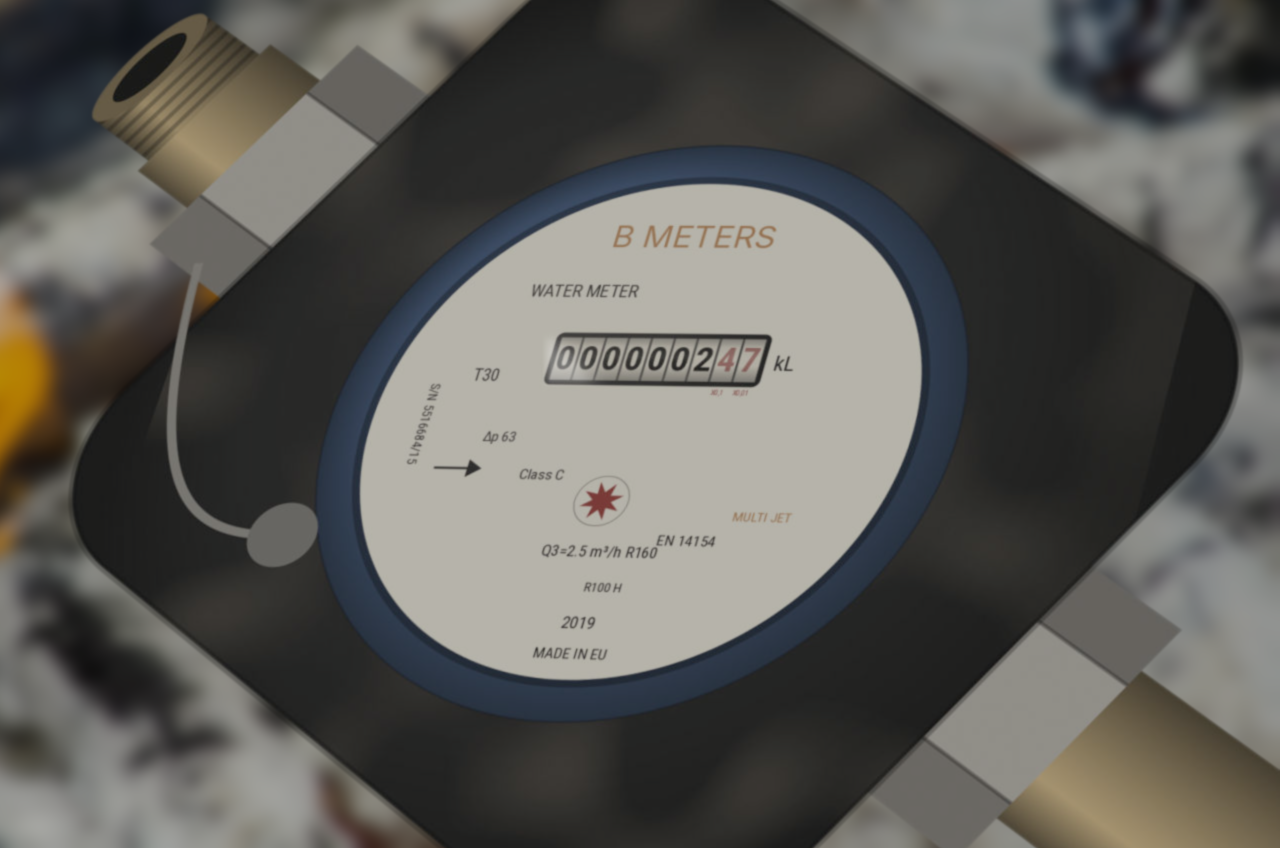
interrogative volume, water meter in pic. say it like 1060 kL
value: 2.47 kL
